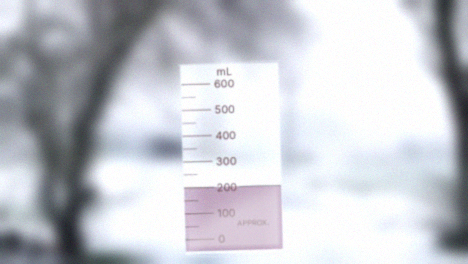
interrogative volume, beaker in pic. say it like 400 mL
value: 200 mL
